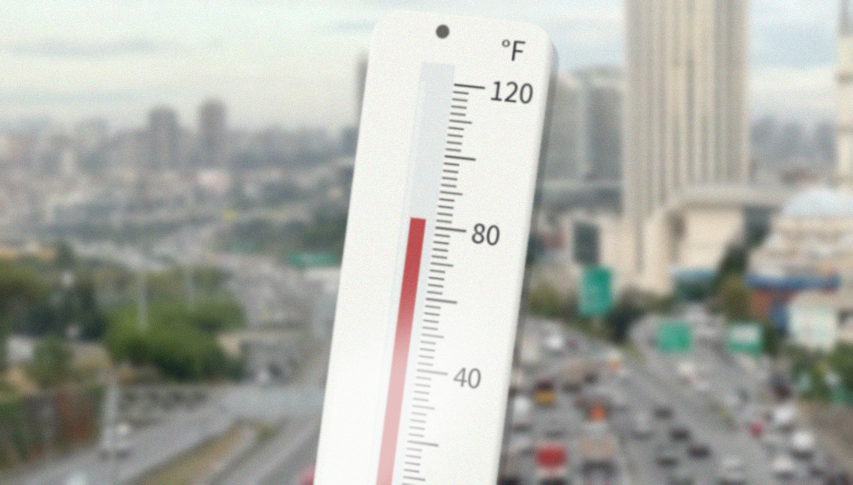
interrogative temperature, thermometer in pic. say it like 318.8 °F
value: 82 °F
